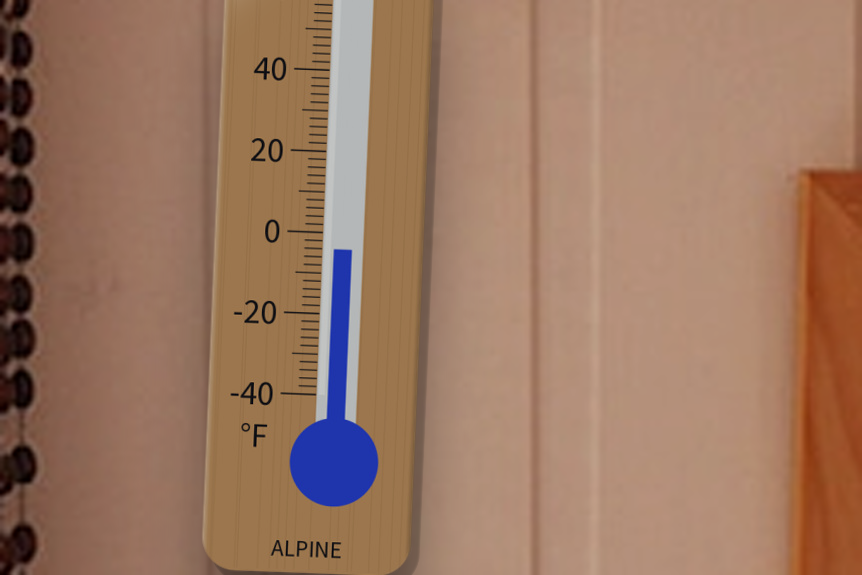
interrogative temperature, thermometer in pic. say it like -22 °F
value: -4 °F
